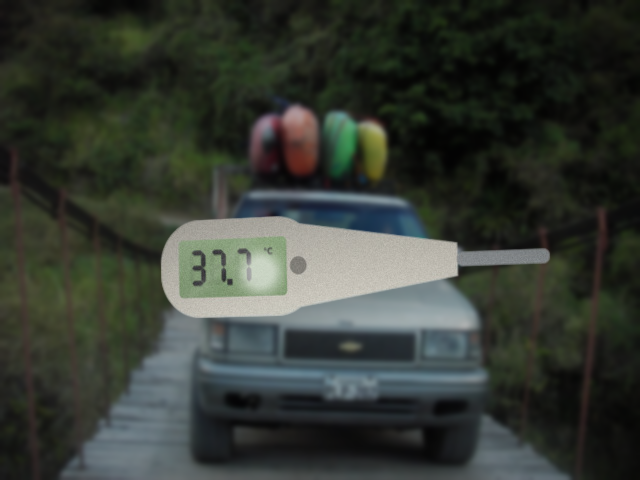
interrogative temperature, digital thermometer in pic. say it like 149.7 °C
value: 37.7 °C
